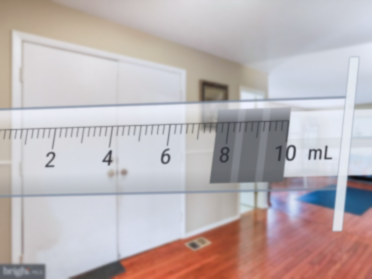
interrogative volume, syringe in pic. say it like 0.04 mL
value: 7.6 mL
